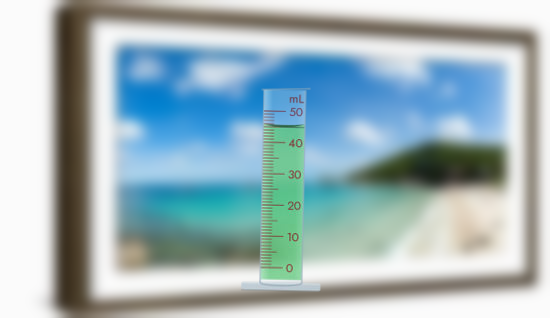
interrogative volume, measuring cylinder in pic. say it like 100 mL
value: 45 mL
